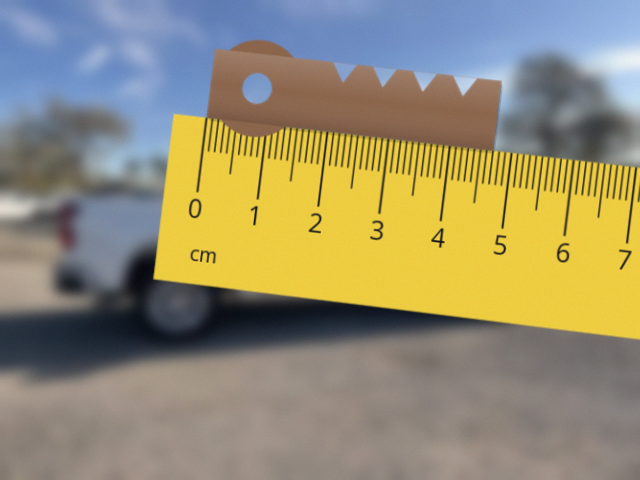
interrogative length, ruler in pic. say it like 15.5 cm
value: 4.7 cm
